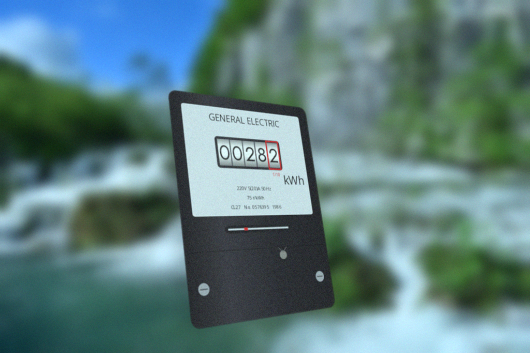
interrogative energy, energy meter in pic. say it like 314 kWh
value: 28.2 kWh
